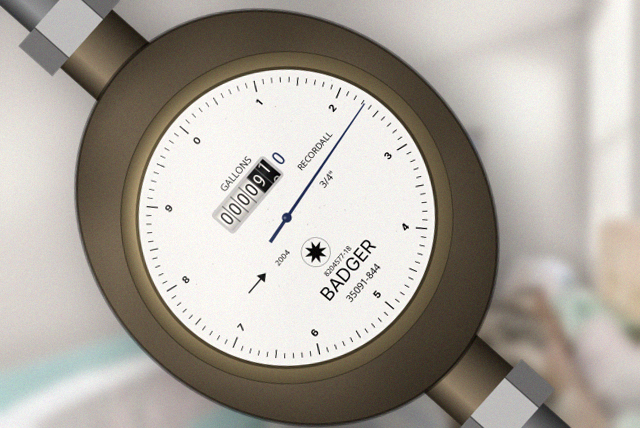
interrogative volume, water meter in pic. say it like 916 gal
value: 912.3 gal
